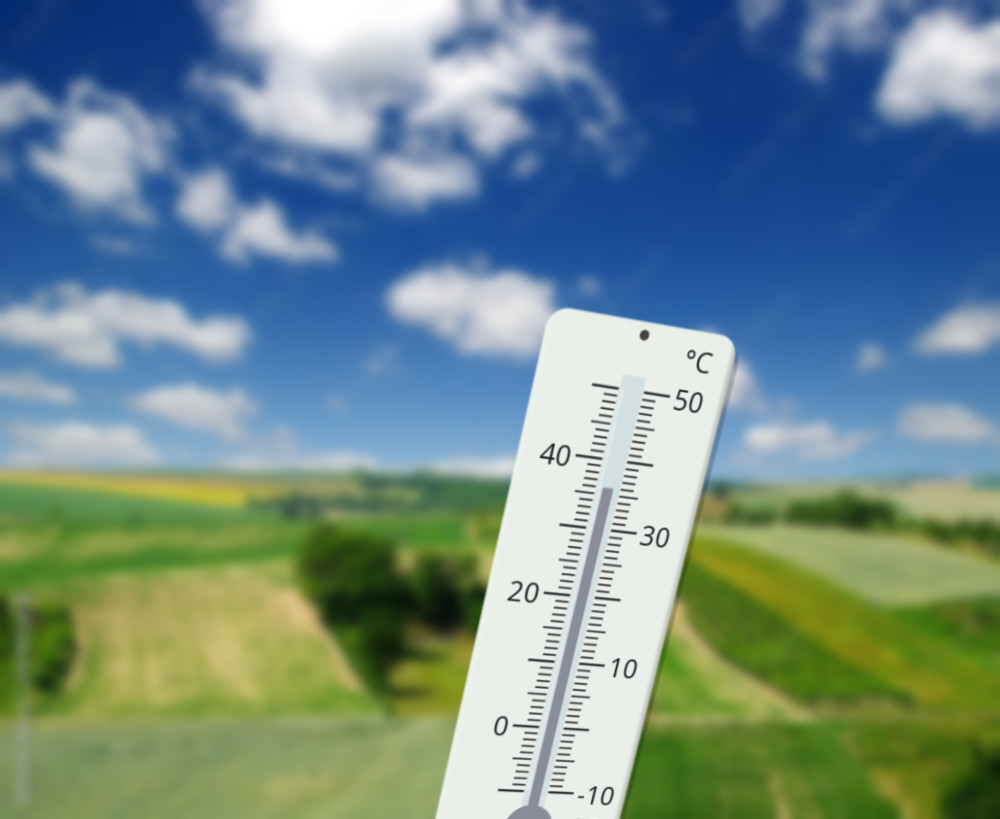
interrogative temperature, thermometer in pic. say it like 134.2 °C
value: 36 °C
